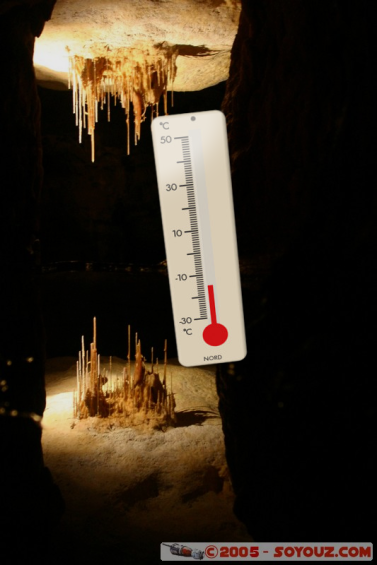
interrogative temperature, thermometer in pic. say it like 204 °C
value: -15 °C
